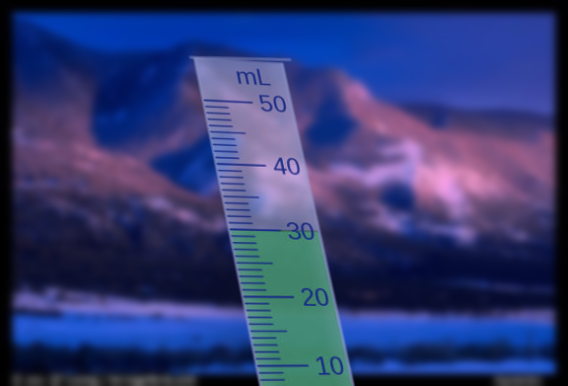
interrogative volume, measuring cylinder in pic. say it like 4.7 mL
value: 30 mL
